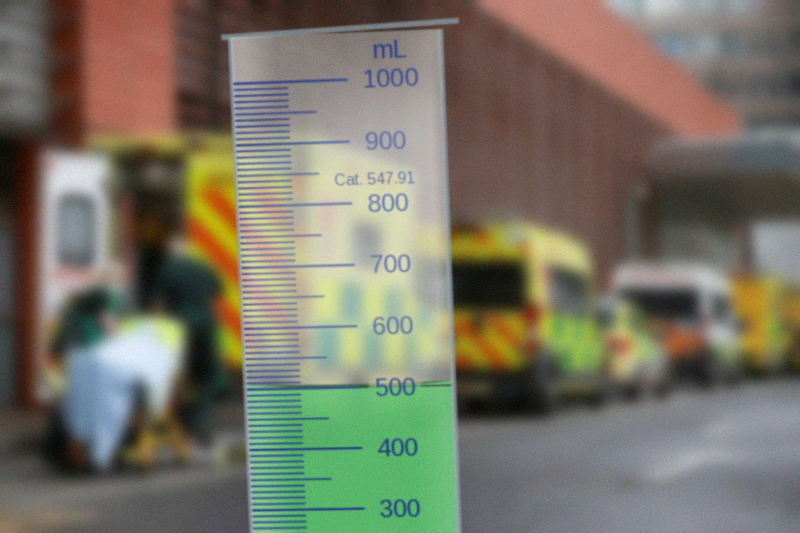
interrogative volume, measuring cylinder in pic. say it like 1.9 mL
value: 500 mL
